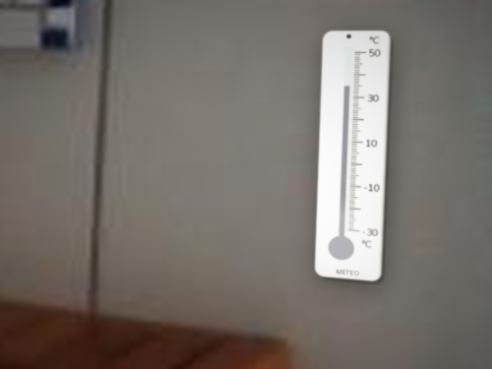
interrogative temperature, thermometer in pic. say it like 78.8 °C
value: 35 °C
